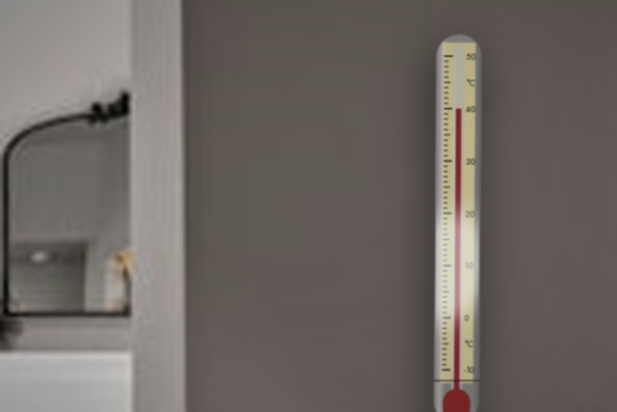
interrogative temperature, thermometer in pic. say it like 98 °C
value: 40 °C
